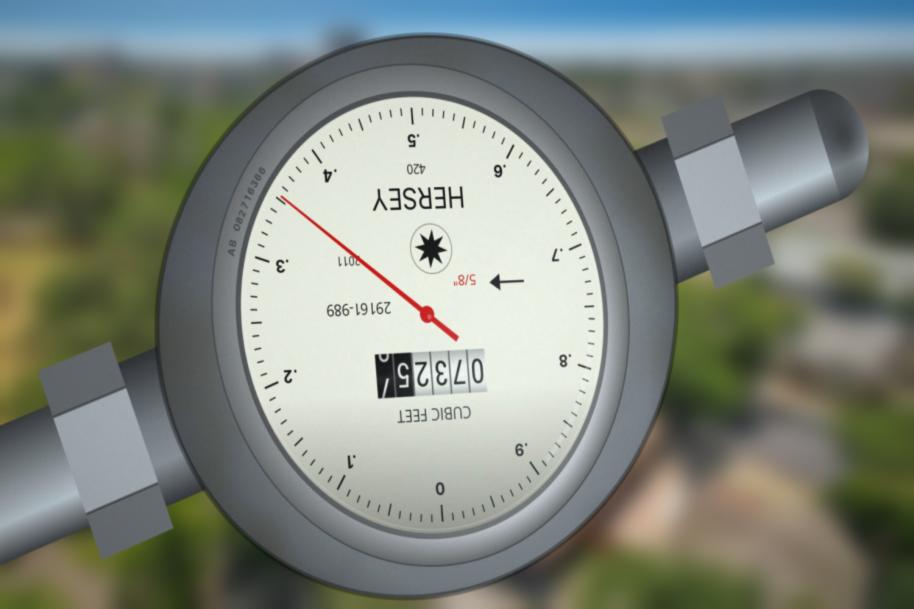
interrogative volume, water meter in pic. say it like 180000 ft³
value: 73257.35 ft³
